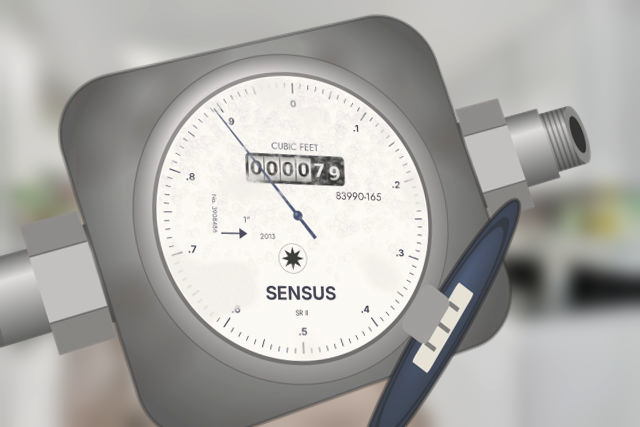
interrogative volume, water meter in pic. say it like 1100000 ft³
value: 78.89 ft³
